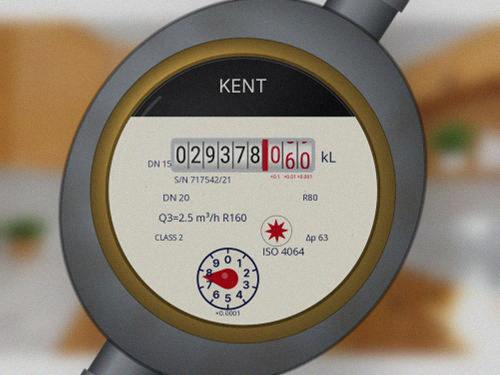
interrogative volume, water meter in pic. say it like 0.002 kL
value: 29378.0597 kL
